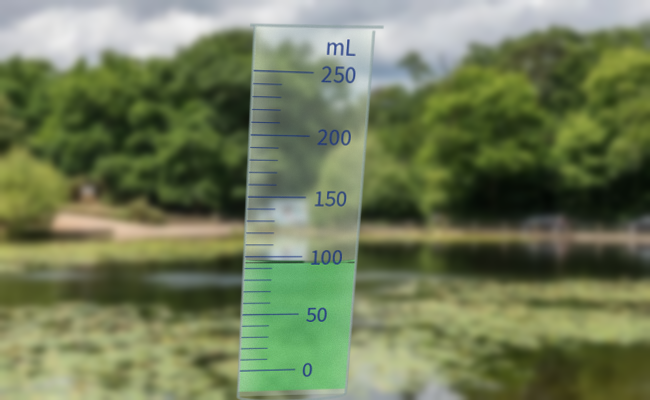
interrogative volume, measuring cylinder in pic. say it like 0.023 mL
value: 95 mL
